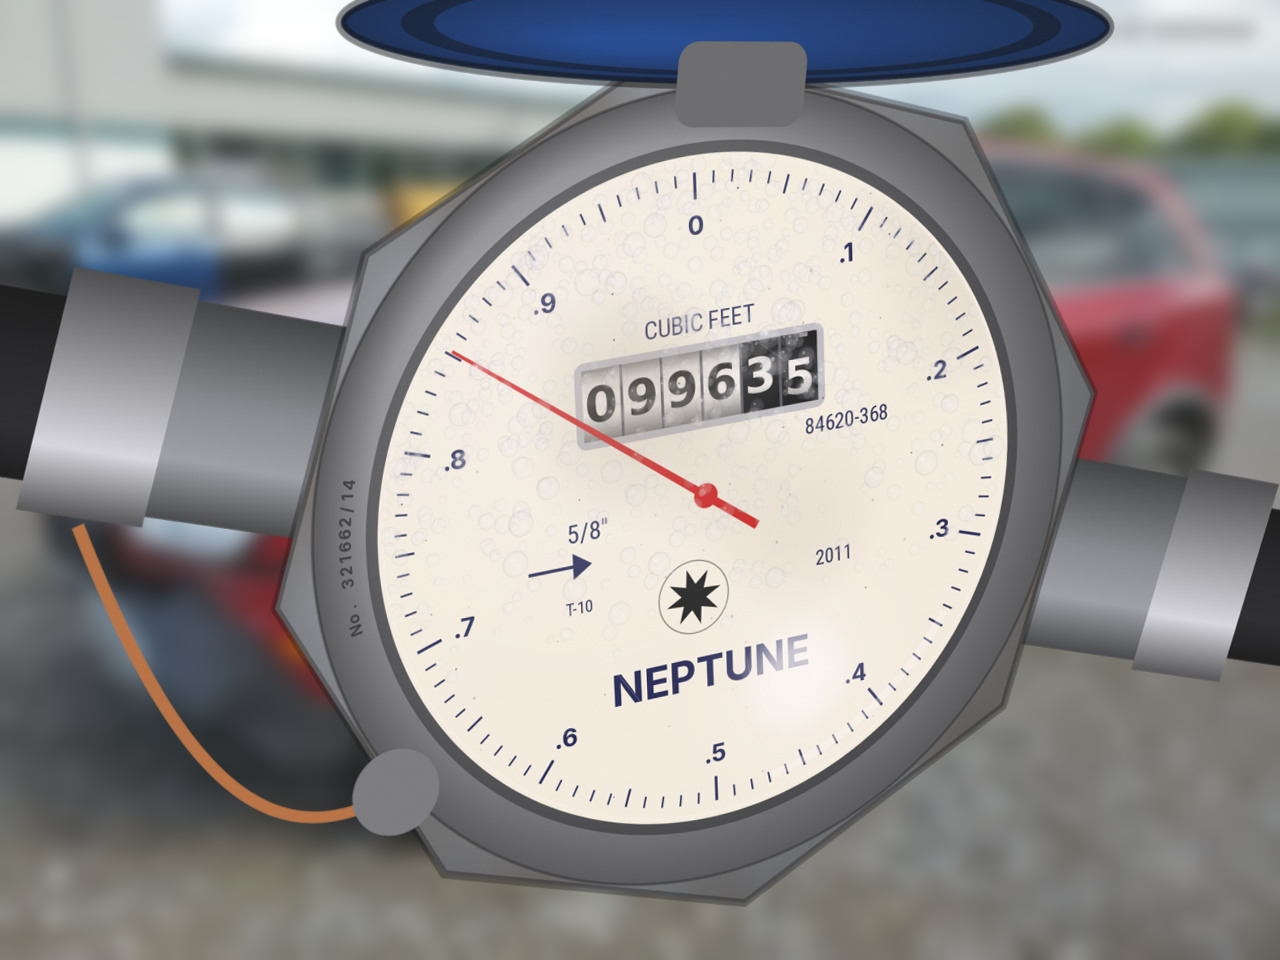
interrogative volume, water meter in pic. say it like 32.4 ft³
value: 99634.85 ft³
